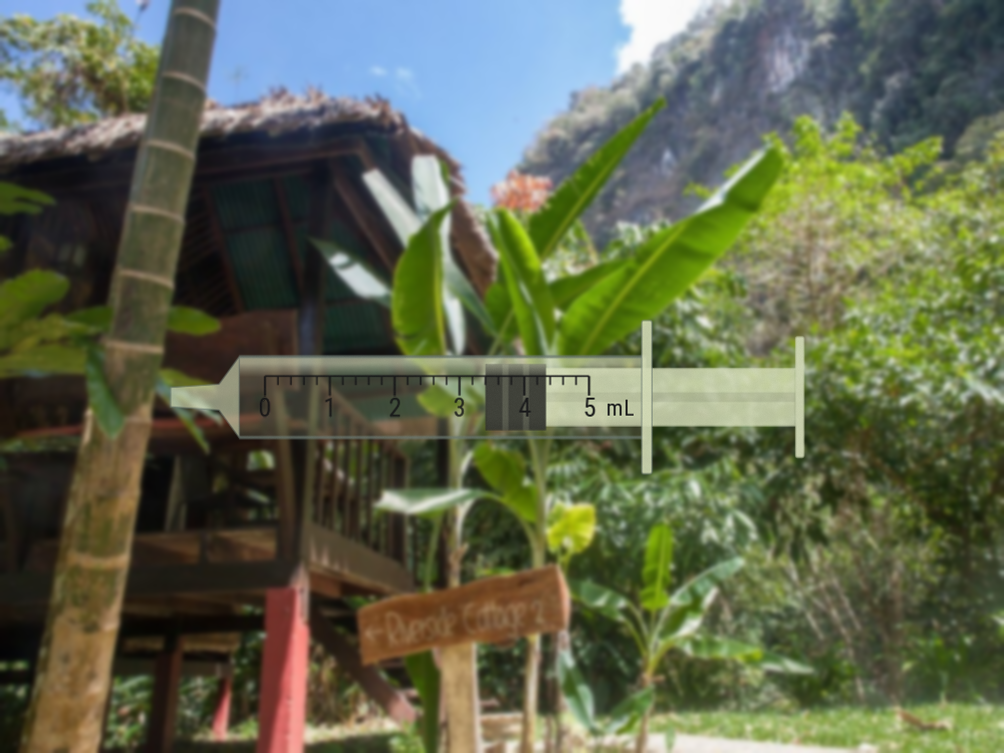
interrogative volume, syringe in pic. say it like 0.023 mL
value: 3.4 mL
